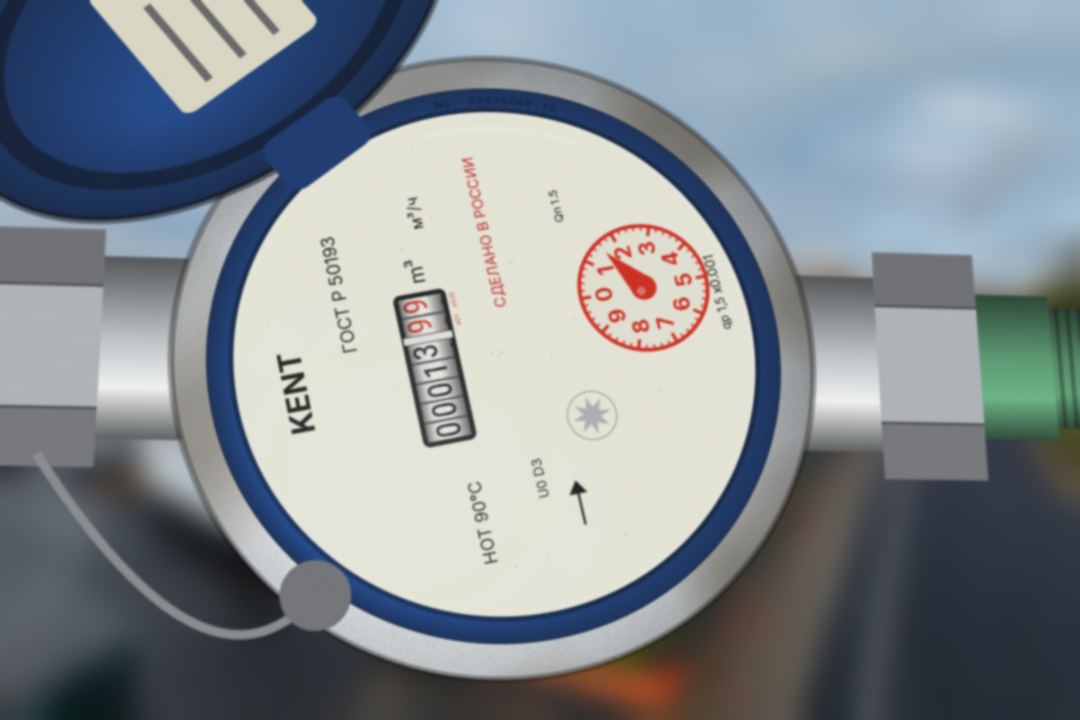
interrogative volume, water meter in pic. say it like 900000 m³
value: 13.991 m³
